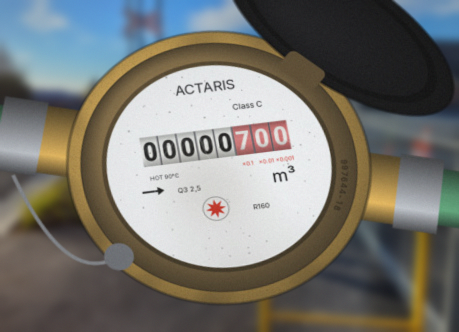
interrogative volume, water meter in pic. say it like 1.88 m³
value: 0.700 m³
